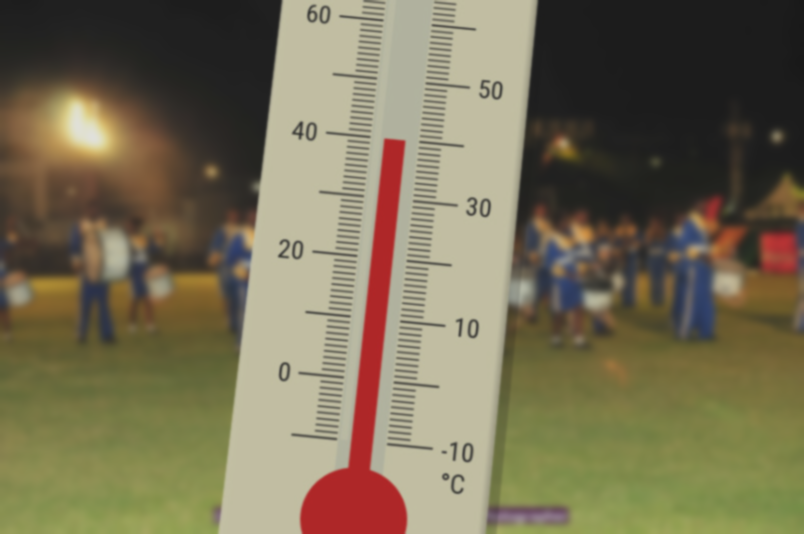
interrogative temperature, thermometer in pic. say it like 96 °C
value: 40 °C
